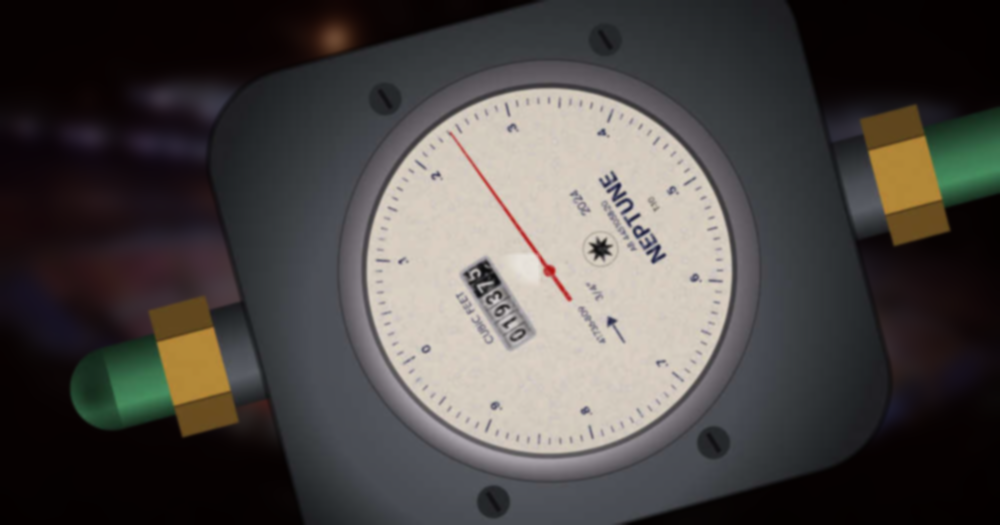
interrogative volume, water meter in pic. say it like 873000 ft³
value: 19375.24 ft³
